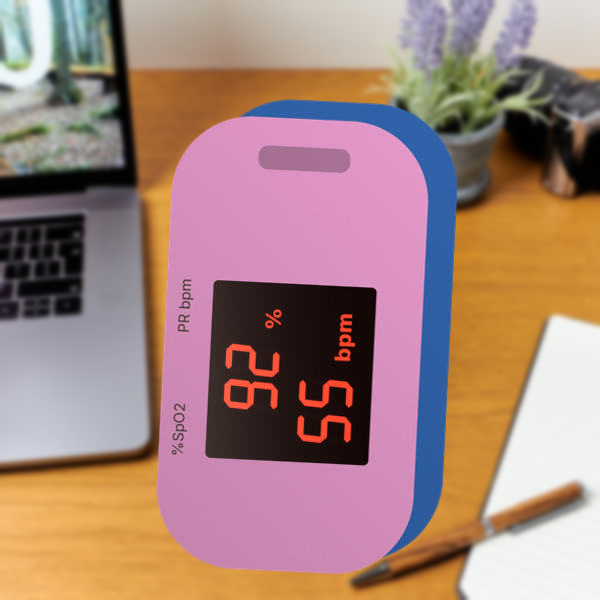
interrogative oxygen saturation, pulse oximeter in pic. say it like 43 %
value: 92 %
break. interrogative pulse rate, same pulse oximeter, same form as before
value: 55 bpm
